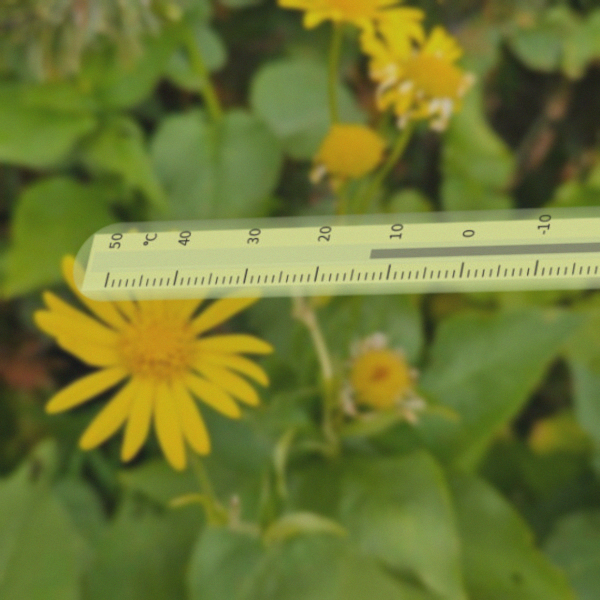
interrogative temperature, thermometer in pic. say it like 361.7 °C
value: 13 °C
